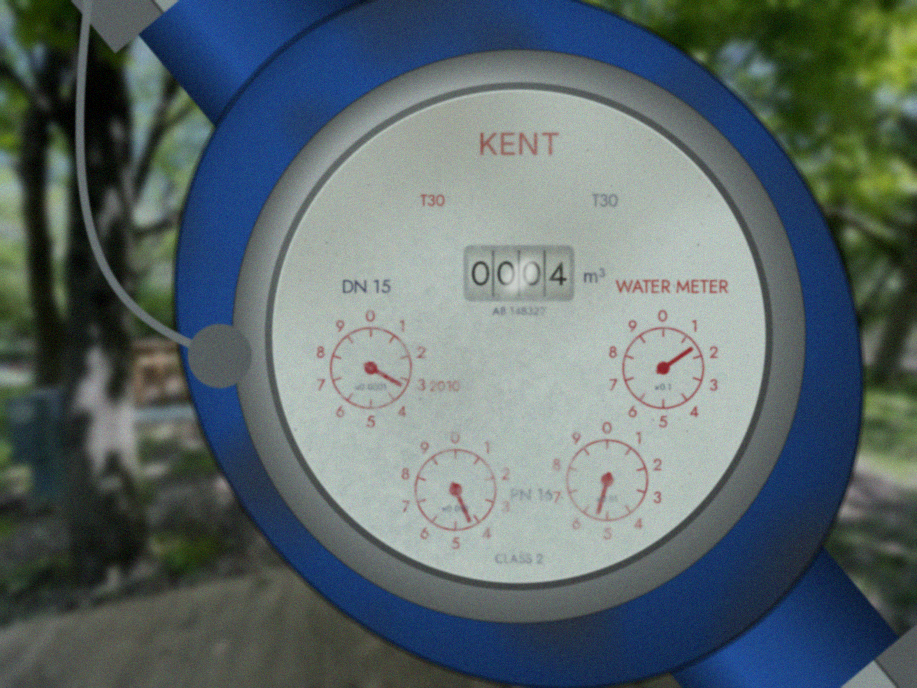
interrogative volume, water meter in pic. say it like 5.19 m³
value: 4.1543 m³
